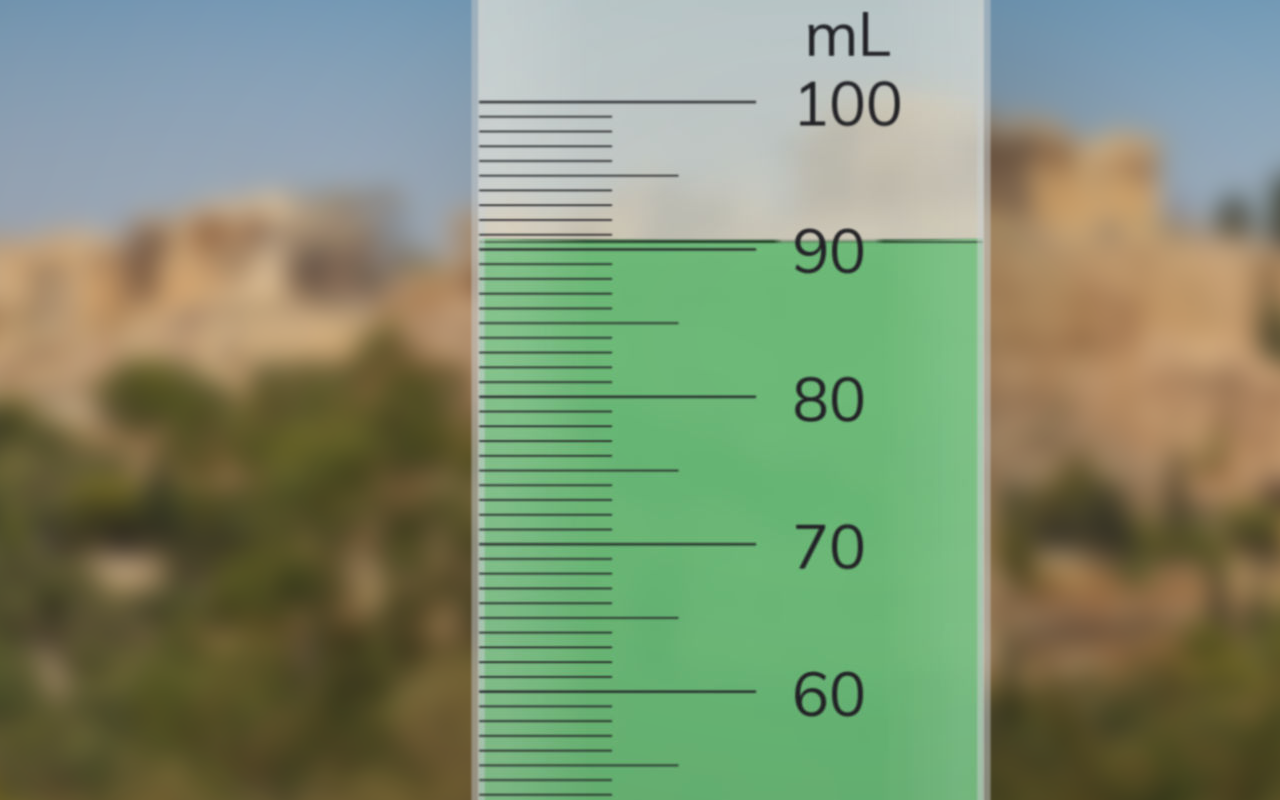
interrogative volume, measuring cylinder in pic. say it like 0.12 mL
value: 90.5 mL
